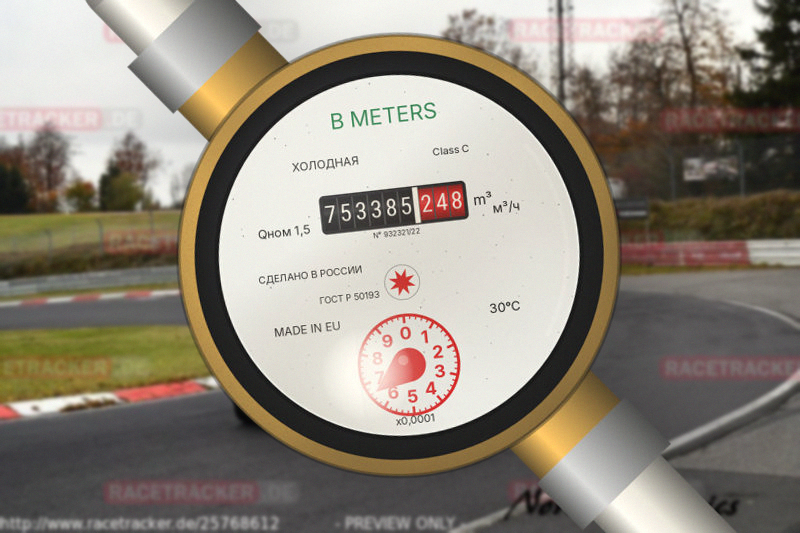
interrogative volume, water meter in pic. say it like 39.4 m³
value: 753385.2486 m³
